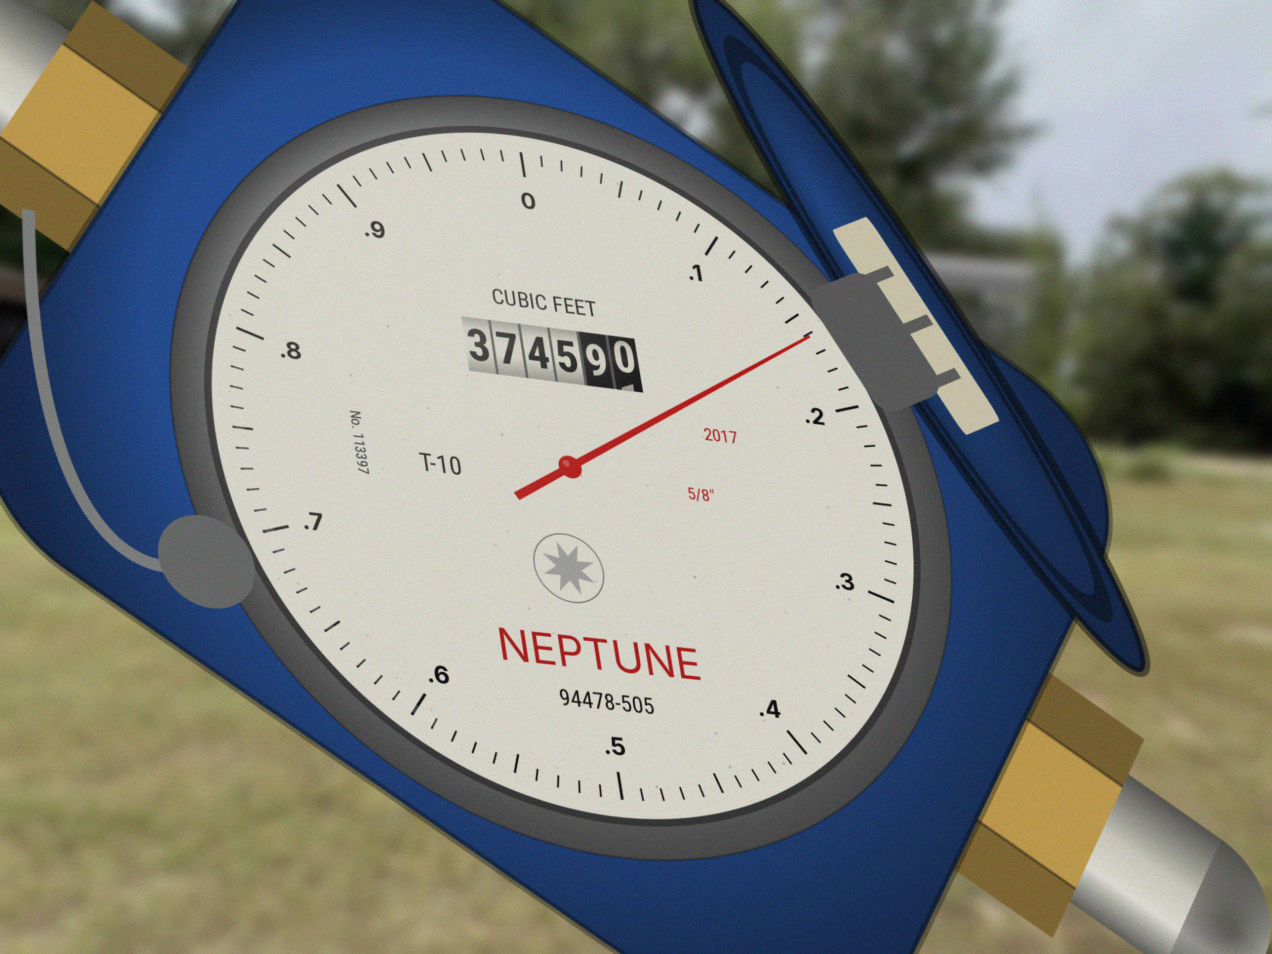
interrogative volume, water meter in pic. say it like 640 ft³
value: 374590.16 ft³
